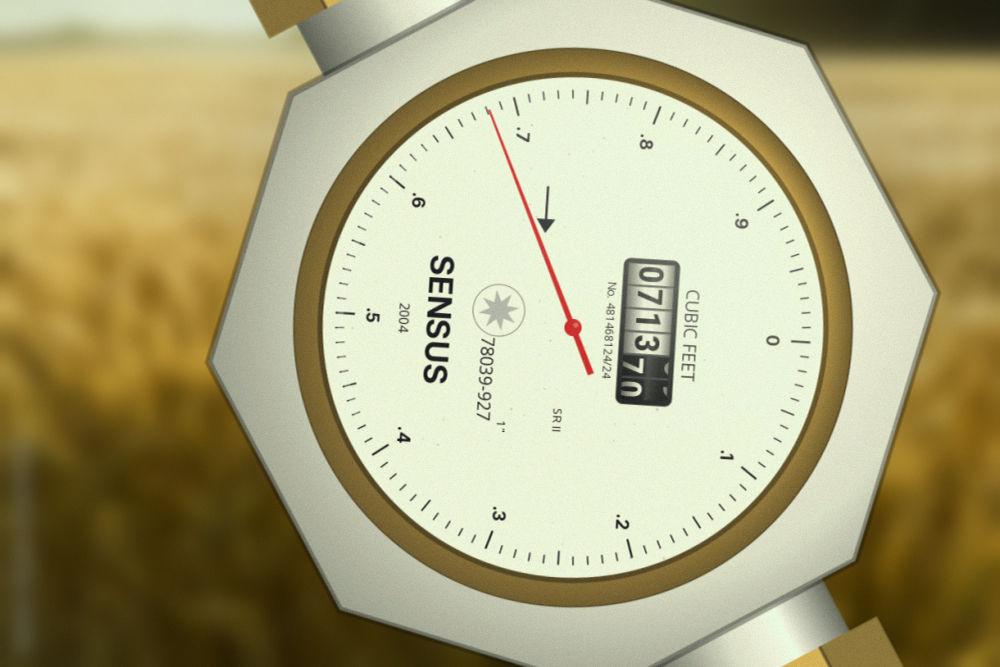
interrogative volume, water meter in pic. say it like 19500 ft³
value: 71369.68 ft³
